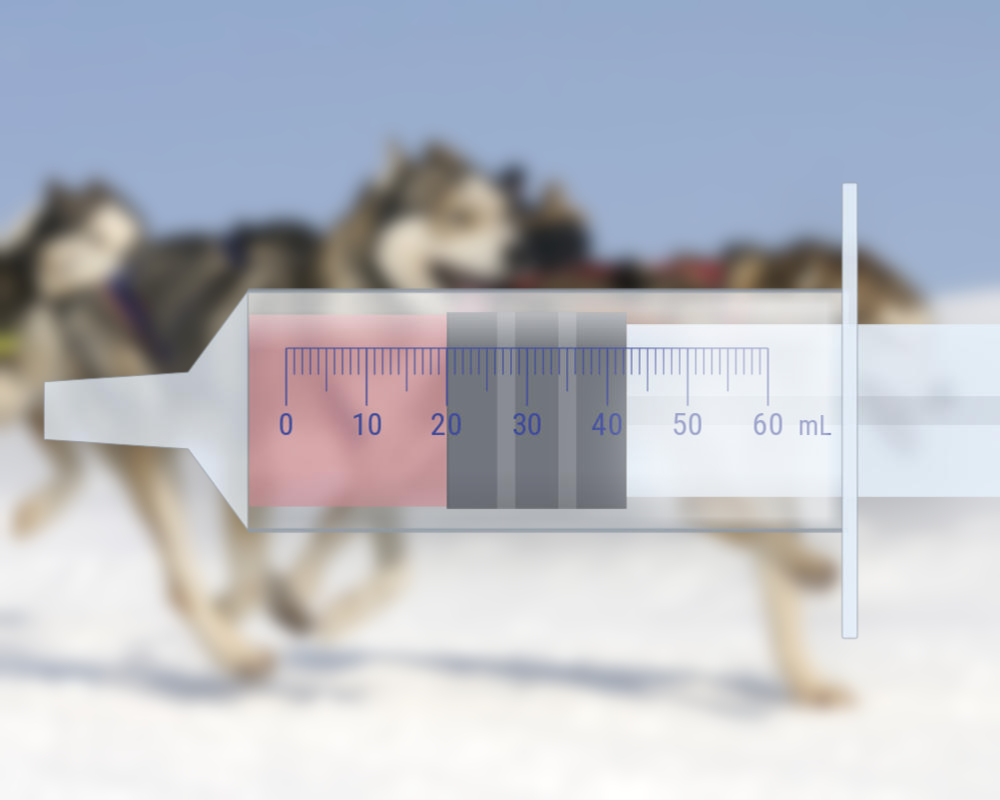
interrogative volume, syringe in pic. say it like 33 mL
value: 20 mL
